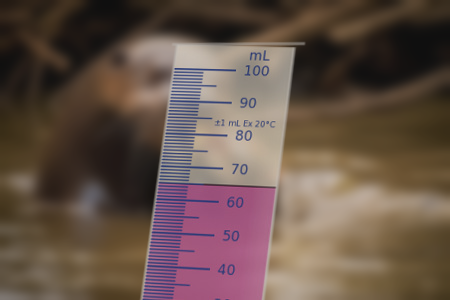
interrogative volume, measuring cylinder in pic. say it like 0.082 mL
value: 65 mL
